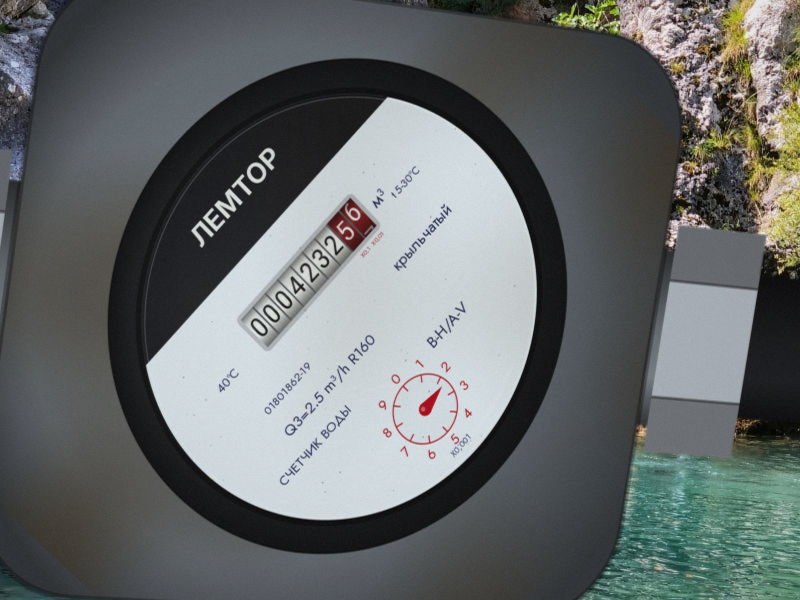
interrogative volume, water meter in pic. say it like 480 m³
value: 4232.562 m³
